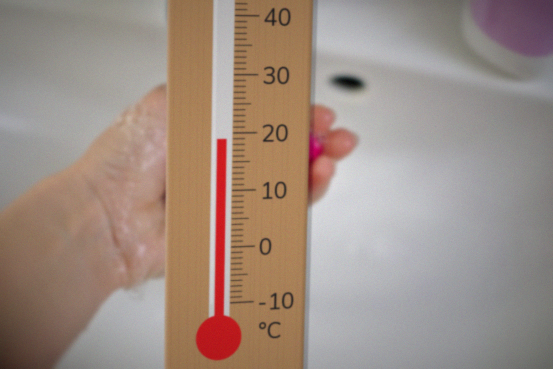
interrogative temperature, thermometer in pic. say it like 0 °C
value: 19 °C
